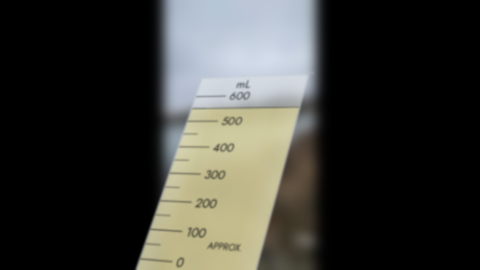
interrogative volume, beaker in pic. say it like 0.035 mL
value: 550 mL
